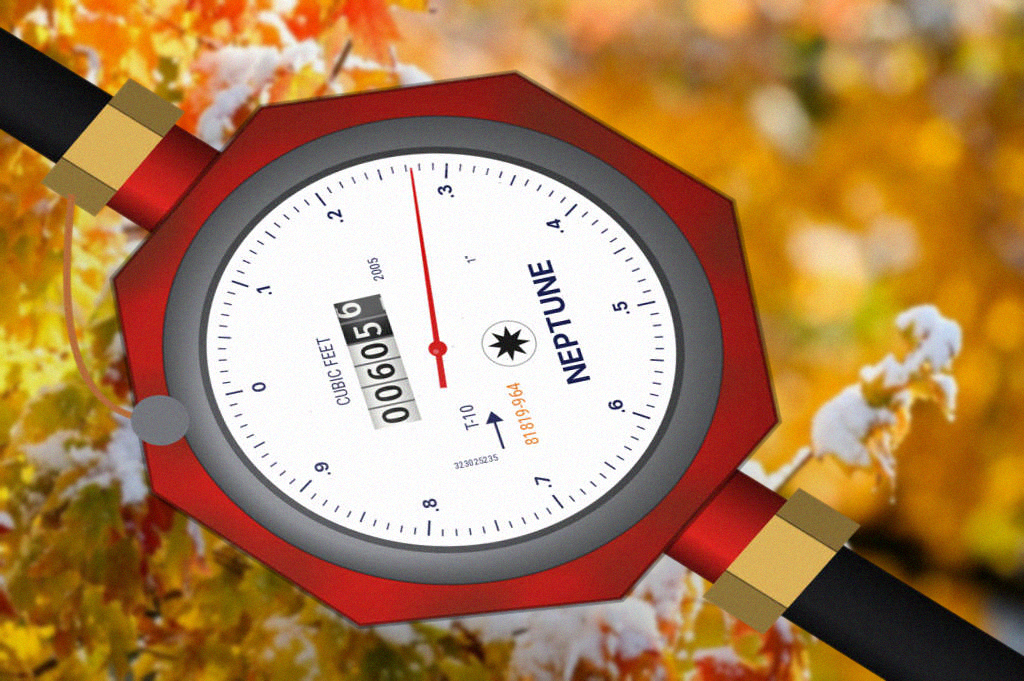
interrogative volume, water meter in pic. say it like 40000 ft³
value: 6056.27 ft³
